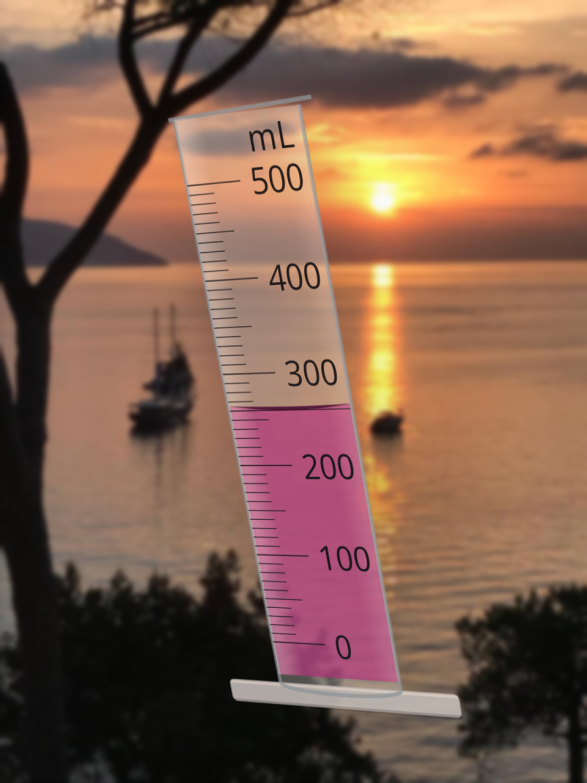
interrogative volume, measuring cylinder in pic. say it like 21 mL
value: 260 mL
